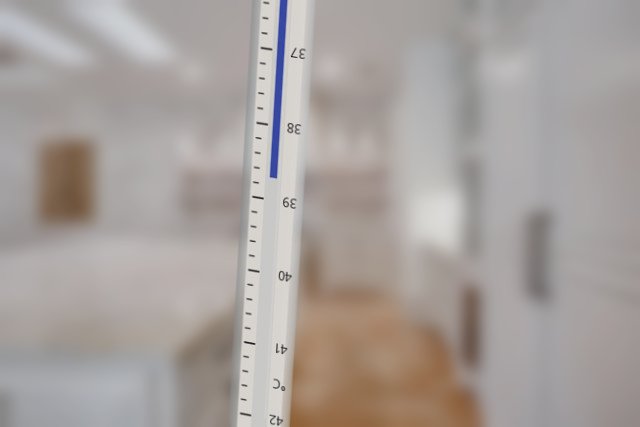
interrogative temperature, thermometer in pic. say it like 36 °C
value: 38.7 °C
